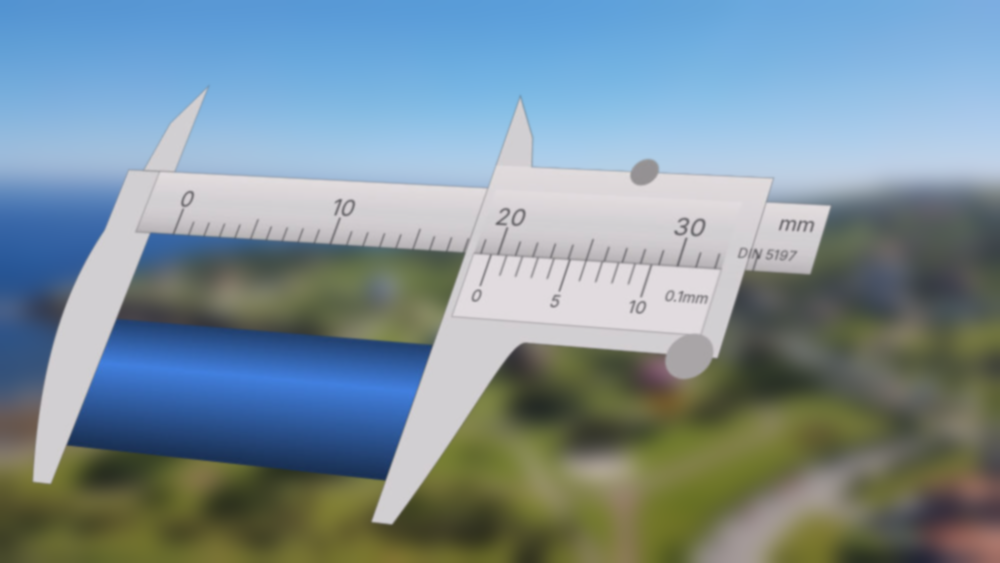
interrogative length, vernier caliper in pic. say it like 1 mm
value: 19.6 mm
